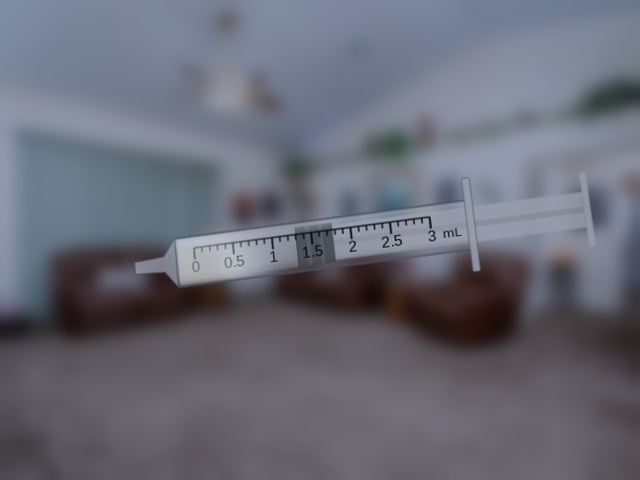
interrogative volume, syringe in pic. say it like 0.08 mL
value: 1.3 mL
